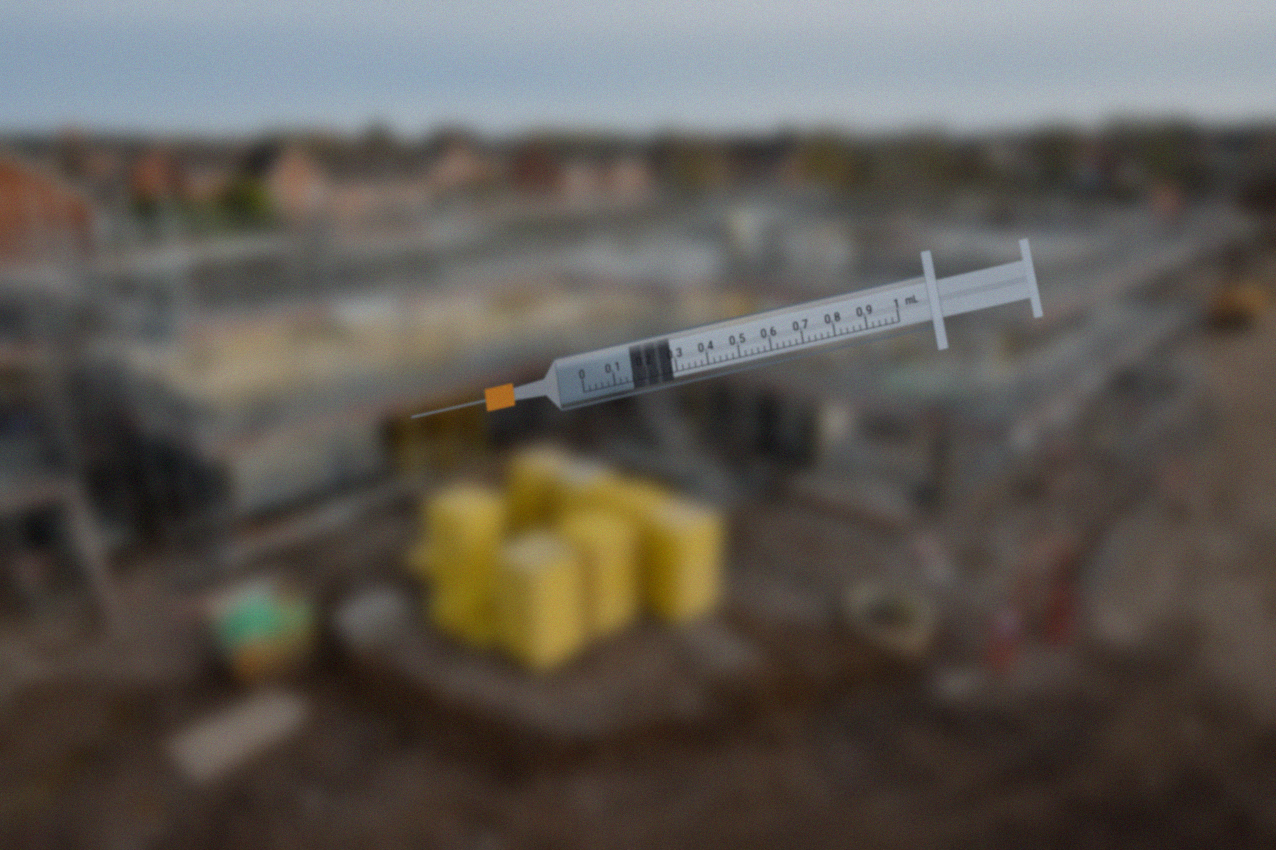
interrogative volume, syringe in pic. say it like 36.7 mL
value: 0.16 mL
